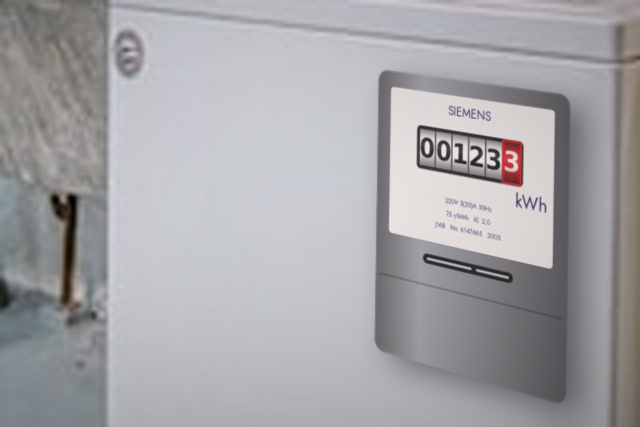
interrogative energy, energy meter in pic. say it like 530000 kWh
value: 123.3 kWh
